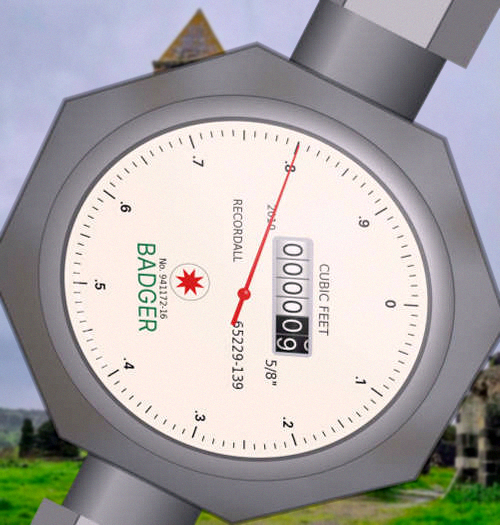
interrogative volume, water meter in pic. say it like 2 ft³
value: 8.80 ft³
